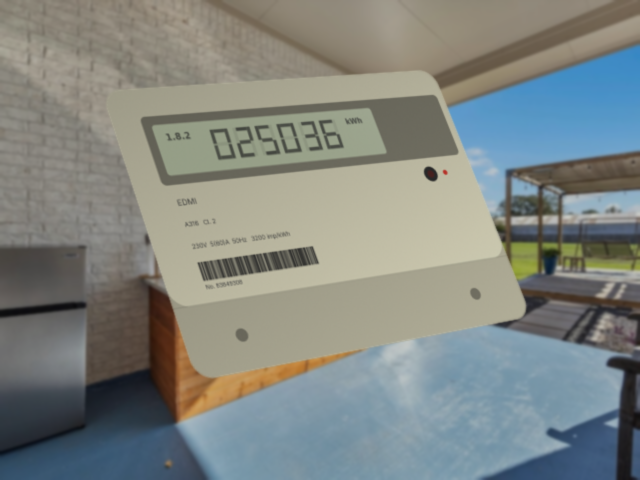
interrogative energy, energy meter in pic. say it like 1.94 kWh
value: 25036 kWh
